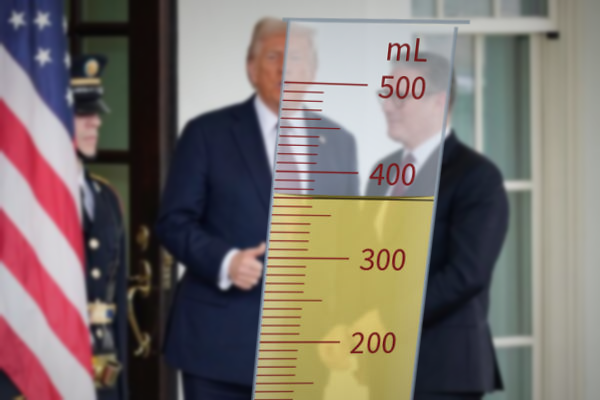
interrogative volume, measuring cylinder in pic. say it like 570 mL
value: 370 mL
